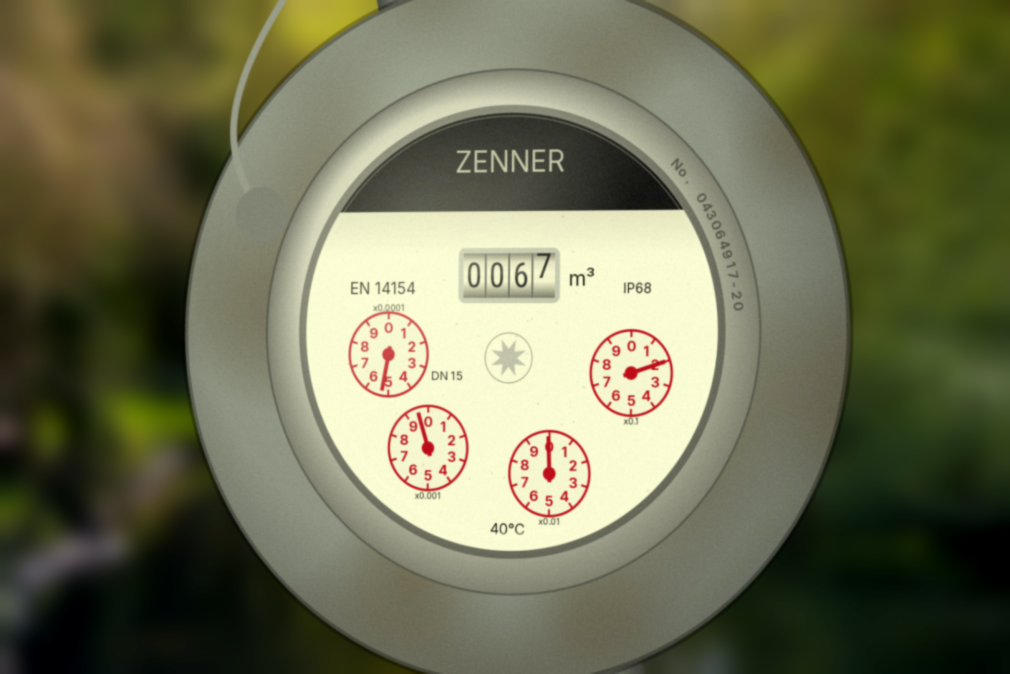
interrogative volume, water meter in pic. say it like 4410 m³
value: 67.1995 m³
